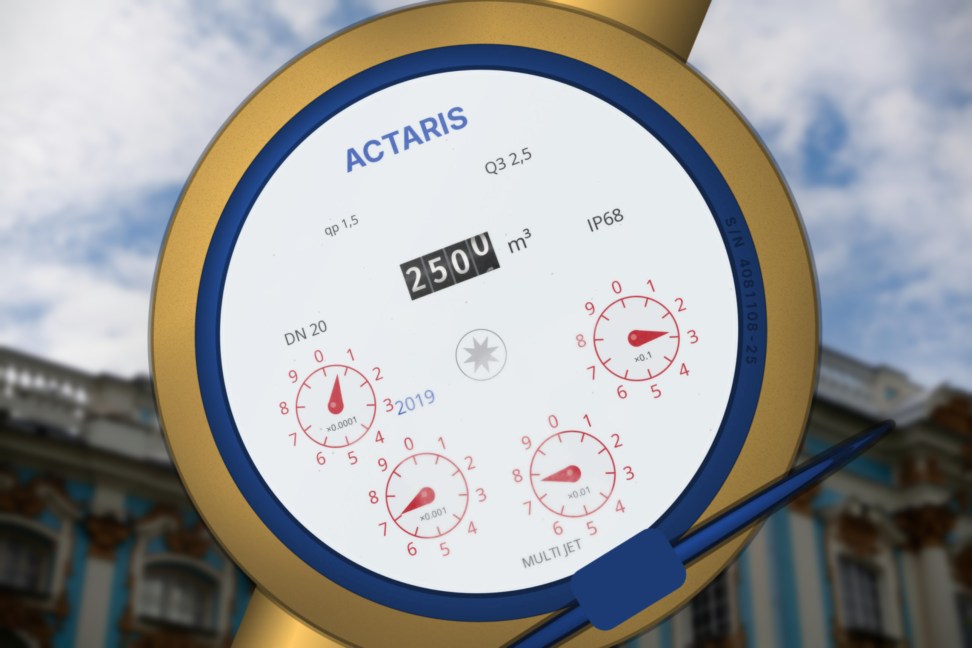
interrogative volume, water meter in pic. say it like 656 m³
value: 2500.2770 m³
